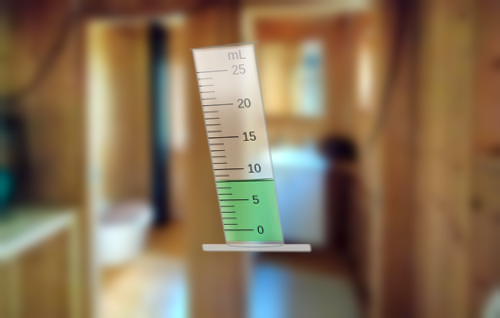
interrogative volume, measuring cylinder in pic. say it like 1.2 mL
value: 8 mL
